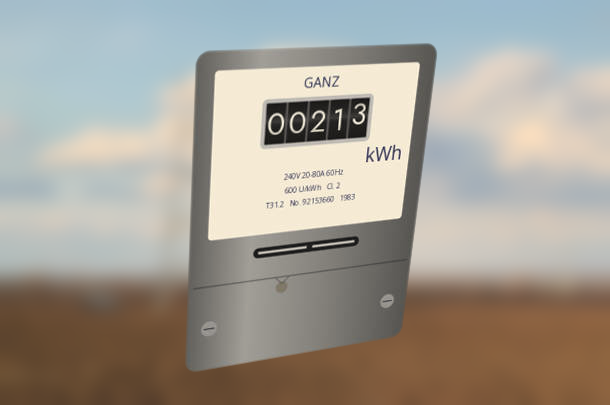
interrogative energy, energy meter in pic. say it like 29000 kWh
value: 213 kWh
